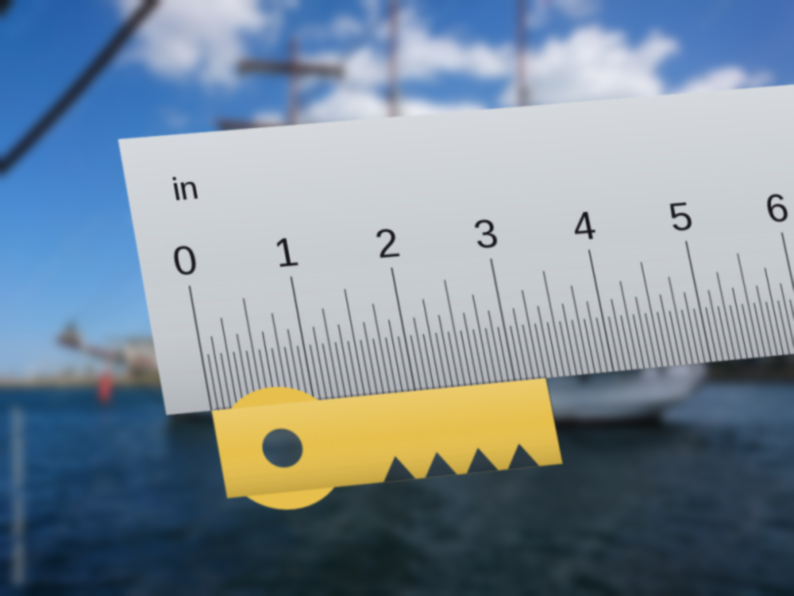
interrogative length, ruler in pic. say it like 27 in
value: 3.3125 in
